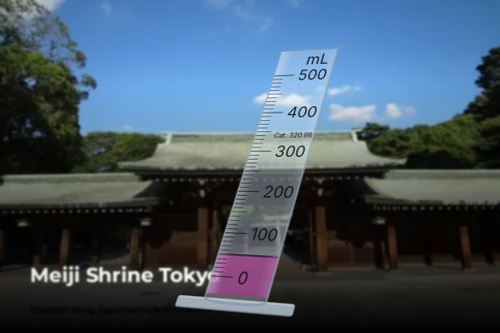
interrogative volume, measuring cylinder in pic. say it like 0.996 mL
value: 50 mL
